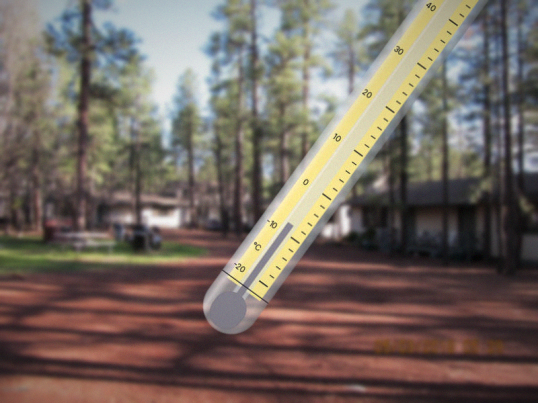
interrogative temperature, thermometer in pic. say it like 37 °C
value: -8 °C
